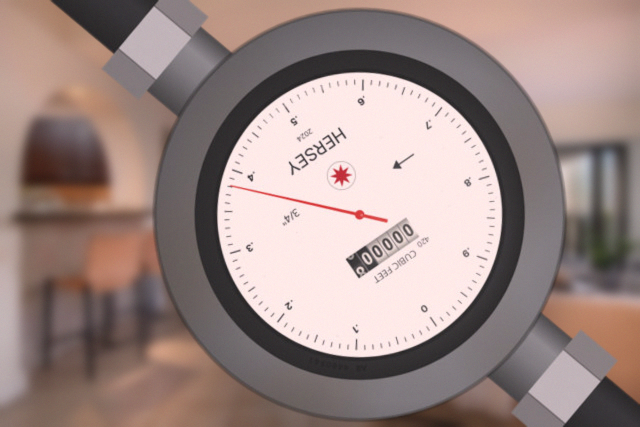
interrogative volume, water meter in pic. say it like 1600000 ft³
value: 8.38 ft³
